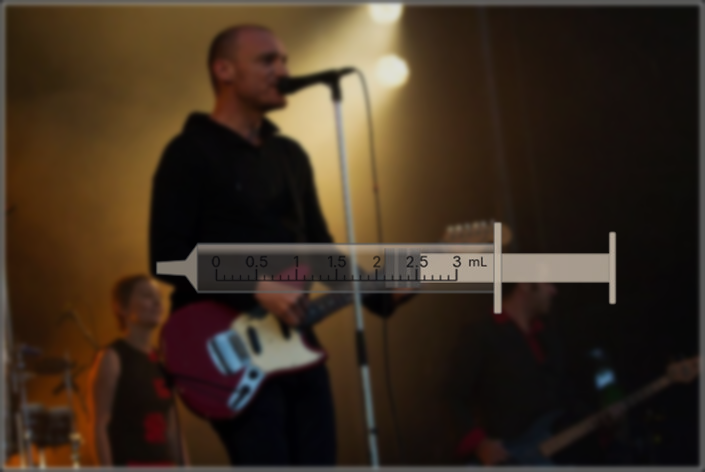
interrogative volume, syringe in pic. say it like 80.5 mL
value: 2.1 mL
